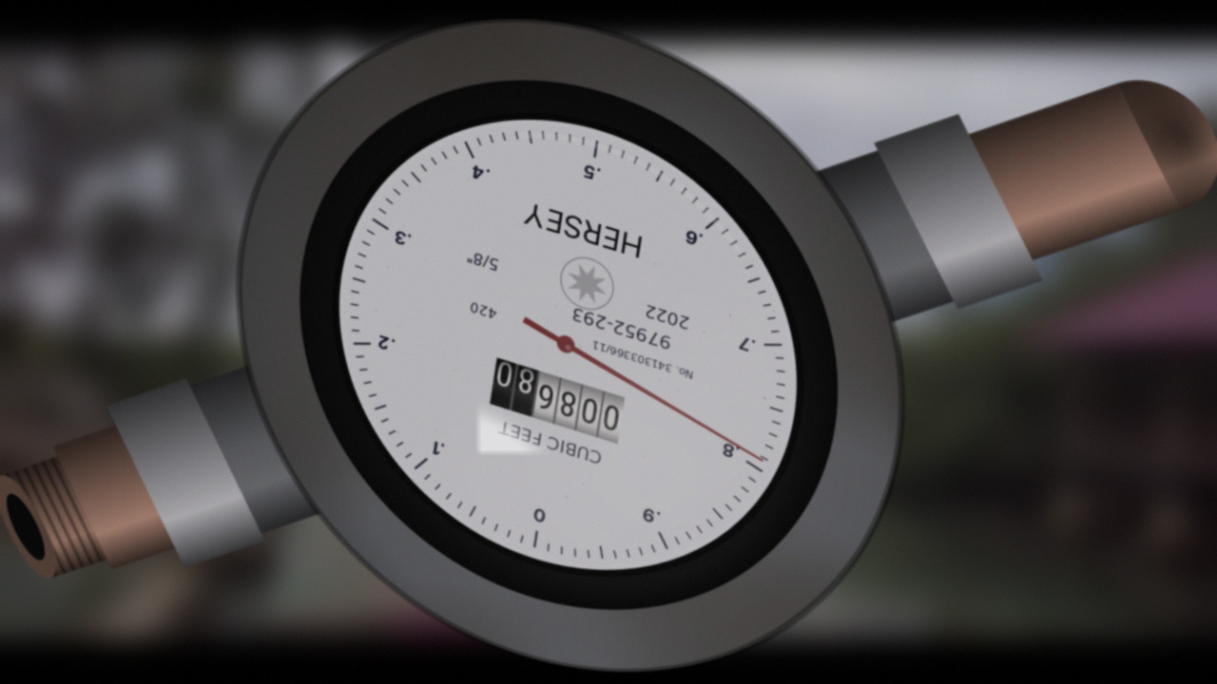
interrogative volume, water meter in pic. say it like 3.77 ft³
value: 8679.79 ft³
